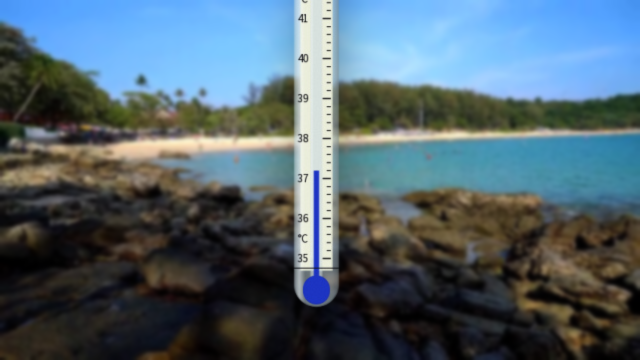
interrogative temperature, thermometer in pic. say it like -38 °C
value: 37.2 °C
